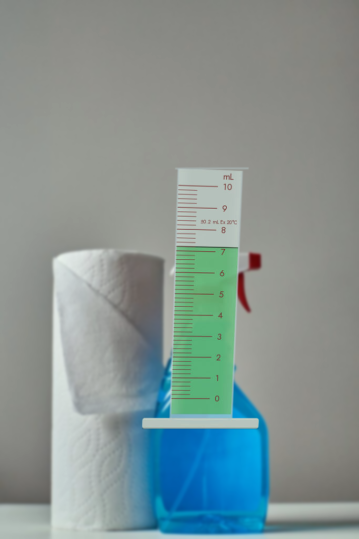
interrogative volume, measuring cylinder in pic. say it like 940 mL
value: 7.2 mL
